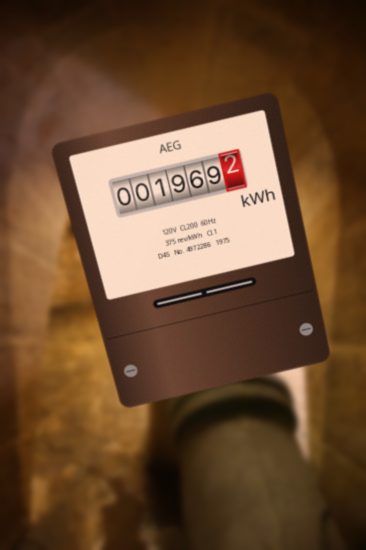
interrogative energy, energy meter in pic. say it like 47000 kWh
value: 1969.2 kWh
